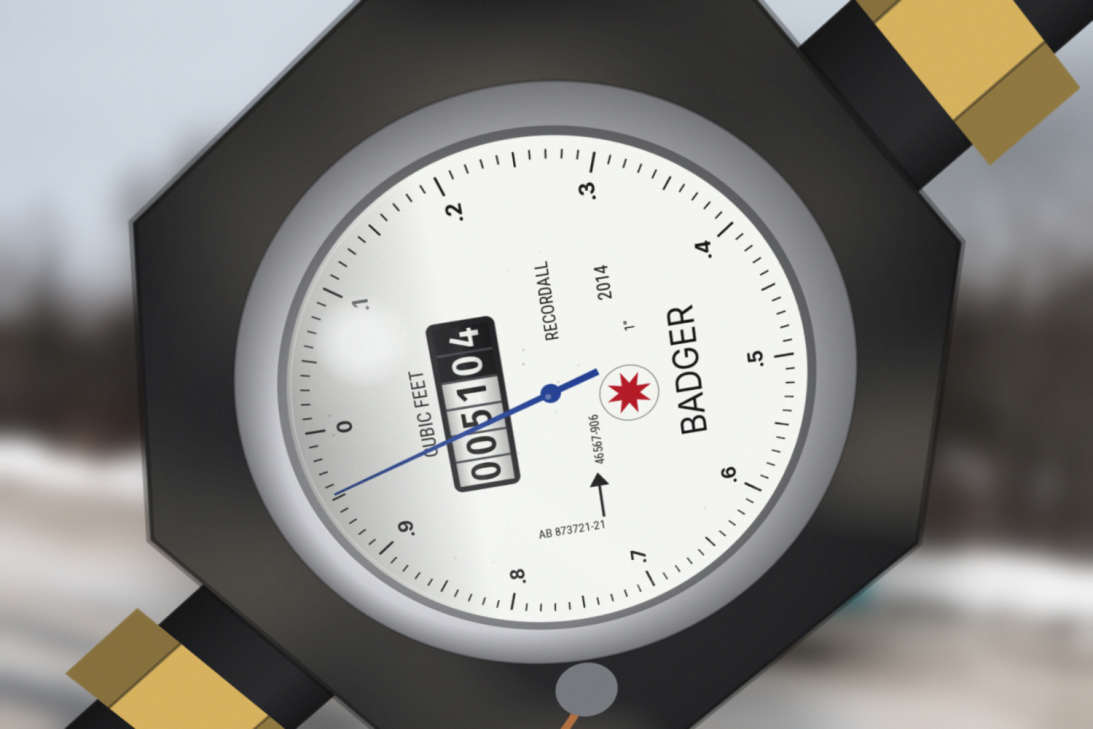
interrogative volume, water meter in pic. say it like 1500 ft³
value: 5103.95 ft³
